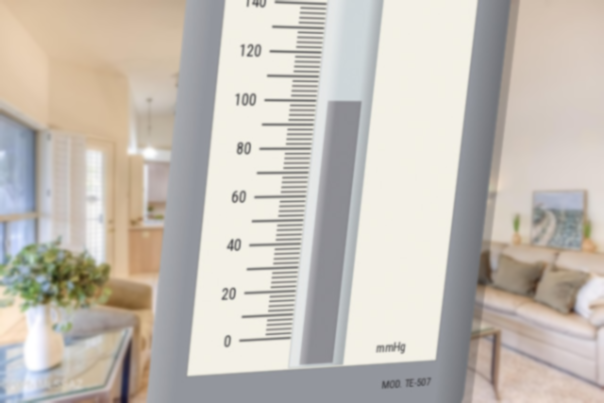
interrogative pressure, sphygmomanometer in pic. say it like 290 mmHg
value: 100 mmHg
